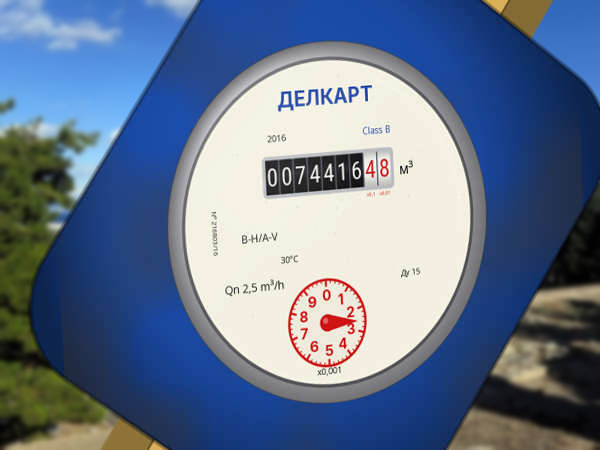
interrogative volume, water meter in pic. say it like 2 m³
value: 74416.482 m³
